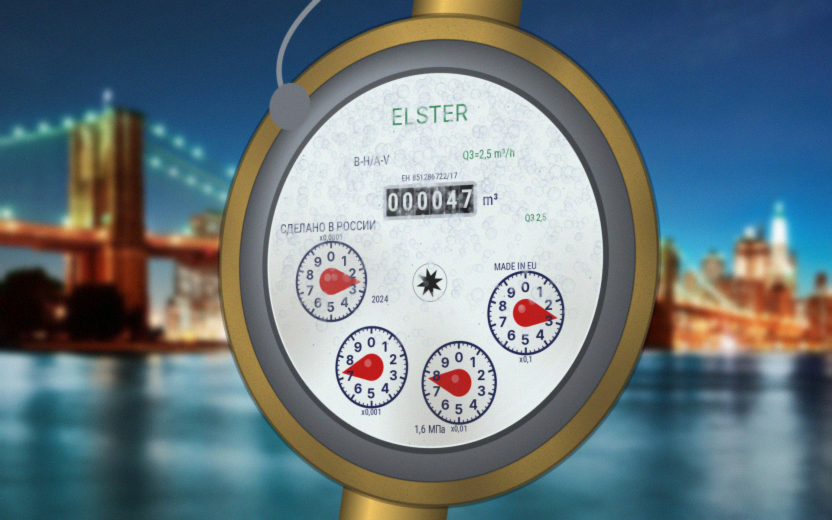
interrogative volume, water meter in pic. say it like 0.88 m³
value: 47.2772 m³
